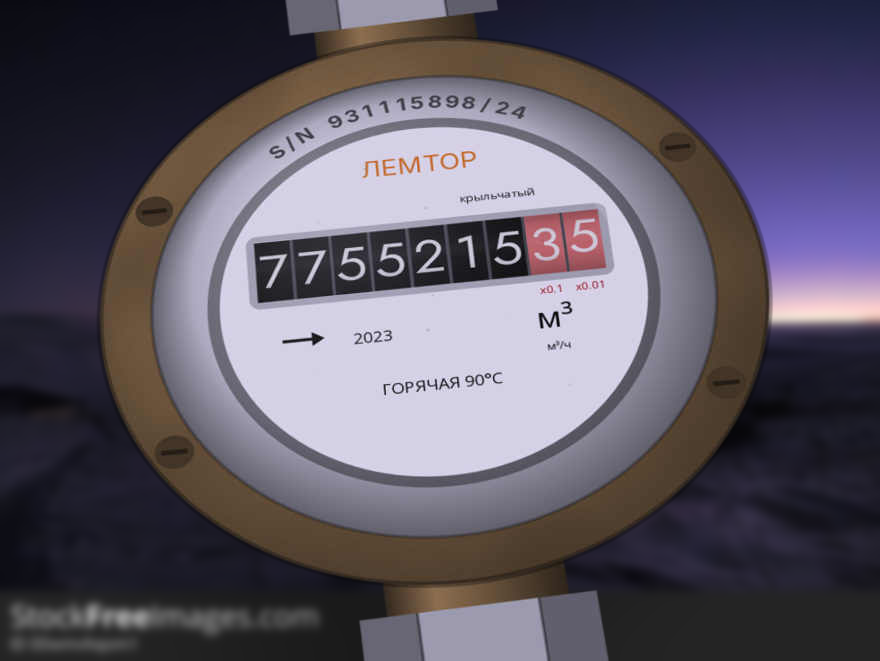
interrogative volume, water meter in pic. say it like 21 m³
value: 7755215.35 m³
